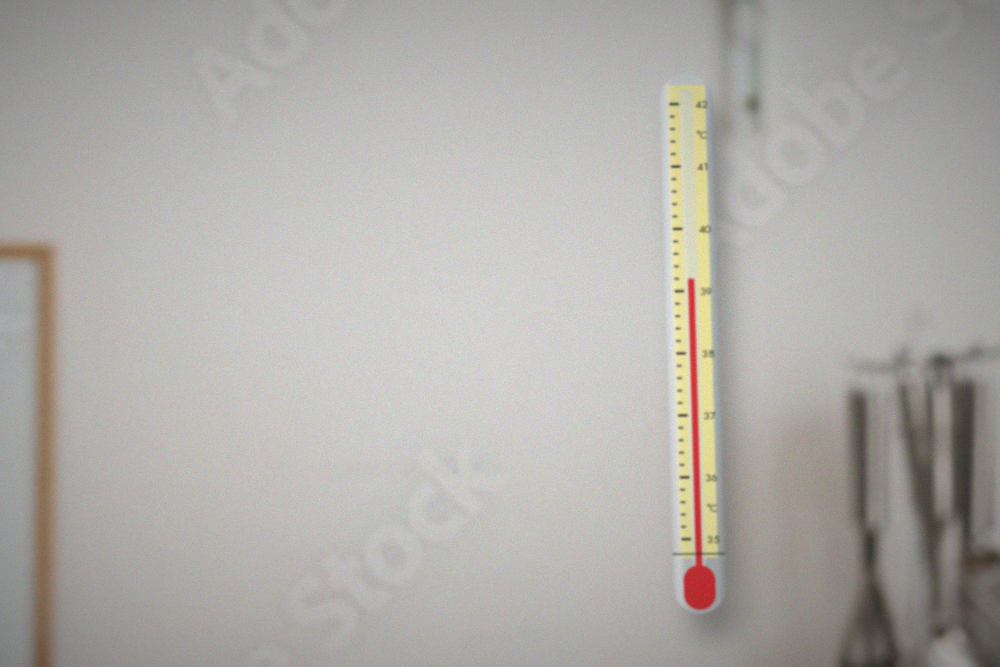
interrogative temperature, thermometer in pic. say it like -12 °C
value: 39.2 °C
